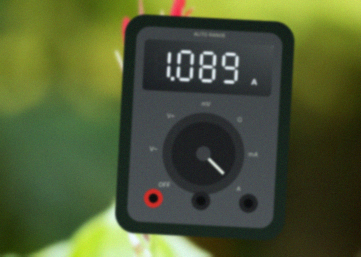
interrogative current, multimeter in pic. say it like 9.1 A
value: 1.089 A
